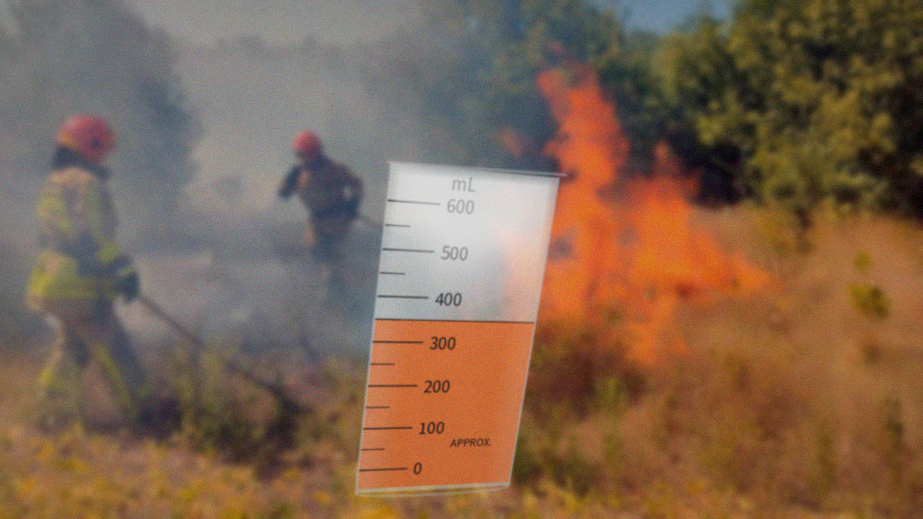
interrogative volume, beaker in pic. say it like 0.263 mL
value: 350 mL
